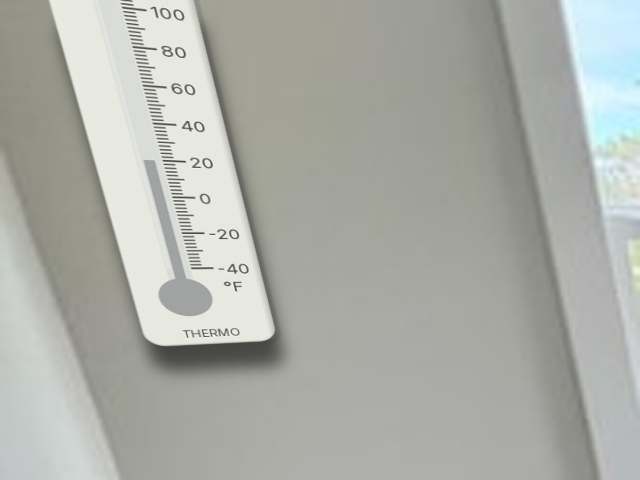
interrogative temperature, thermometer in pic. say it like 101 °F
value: 20 °F
